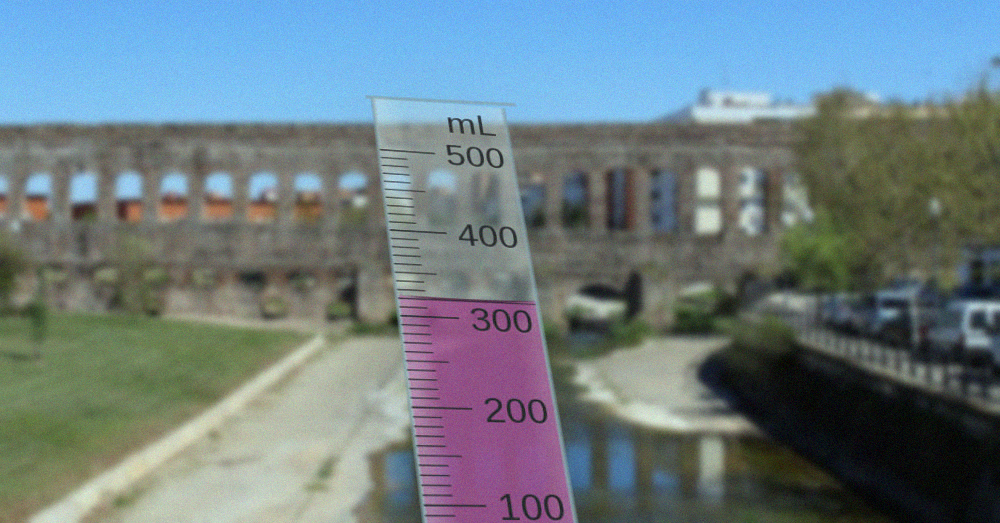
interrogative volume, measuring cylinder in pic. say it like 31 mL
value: 320 mL
